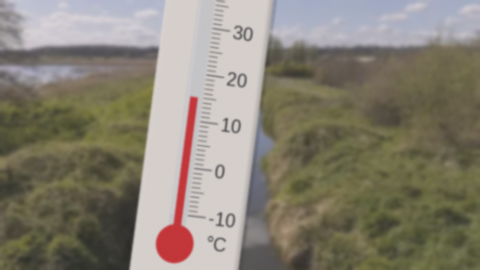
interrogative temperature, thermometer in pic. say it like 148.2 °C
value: 15 °C
